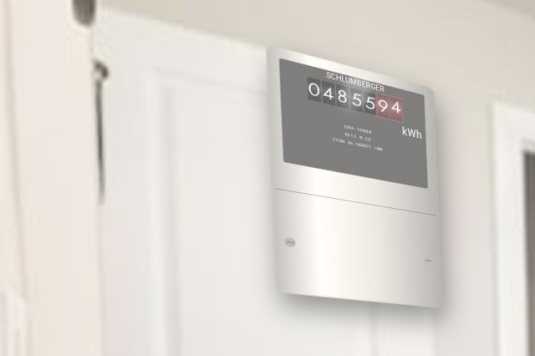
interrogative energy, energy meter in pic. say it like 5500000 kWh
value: 4855.94 kWh
